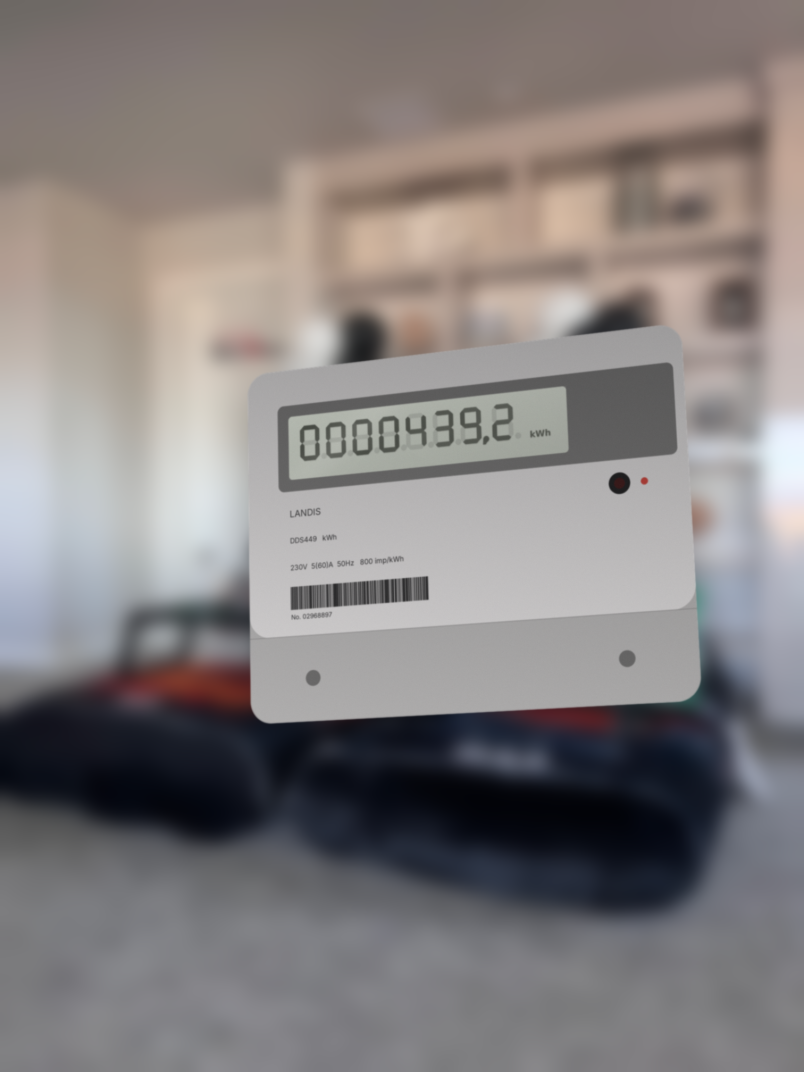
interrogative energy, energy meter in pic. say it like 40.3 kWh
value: 439.2 kWh
